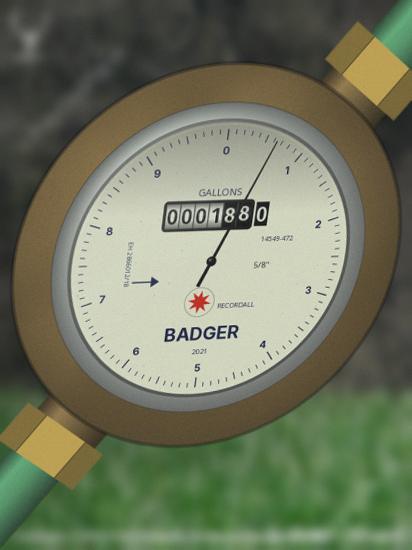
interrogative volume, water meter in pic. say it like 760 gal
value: 1880.6 gal
